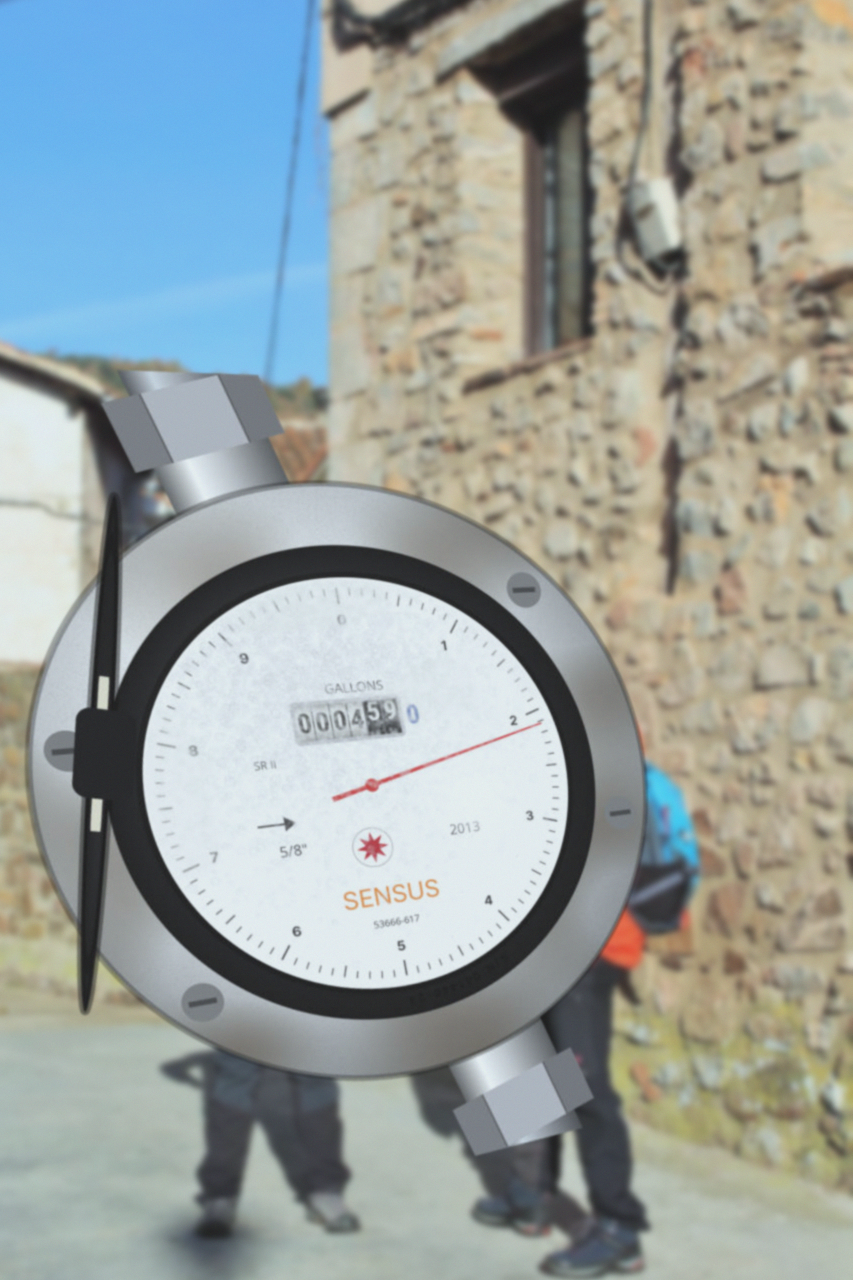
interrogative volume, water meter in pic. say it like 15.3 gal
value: 4592.1 gal
